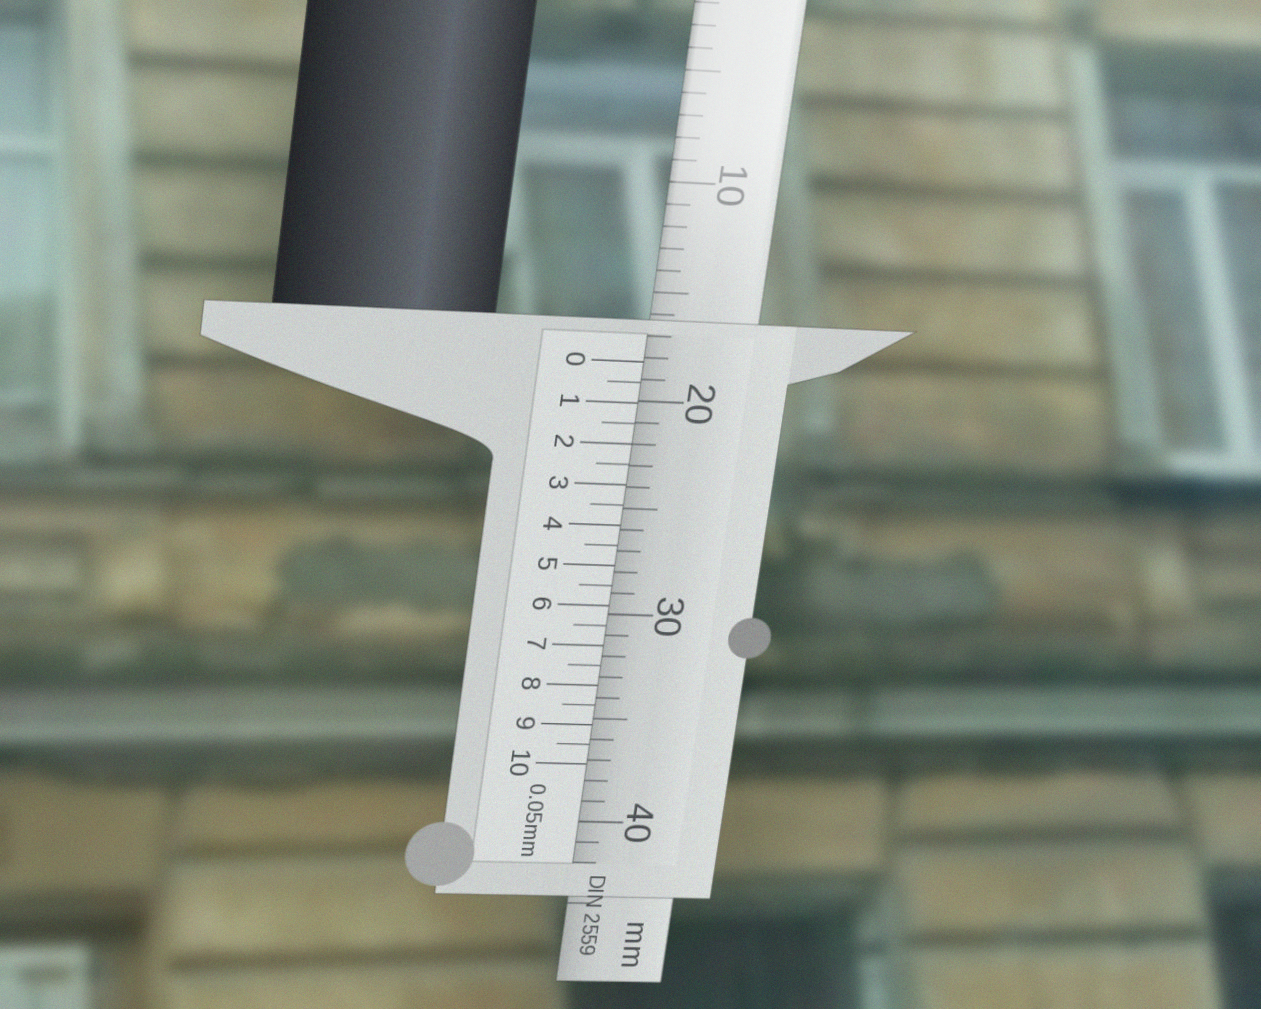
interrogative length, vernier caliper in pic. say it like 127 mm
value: 18.2 mm
